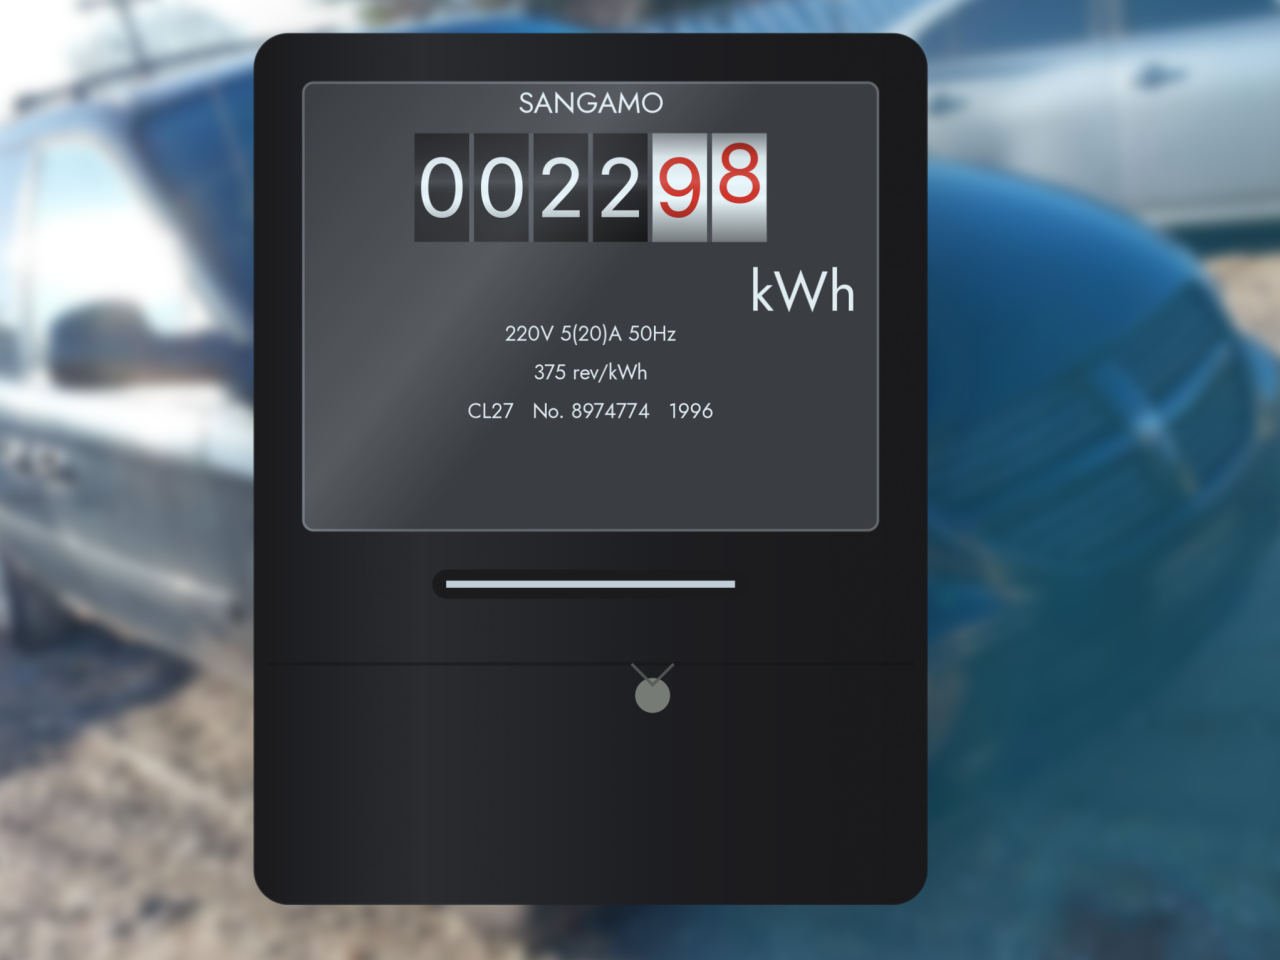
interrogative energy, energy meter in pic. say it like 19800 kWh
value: 22.98 kWh
